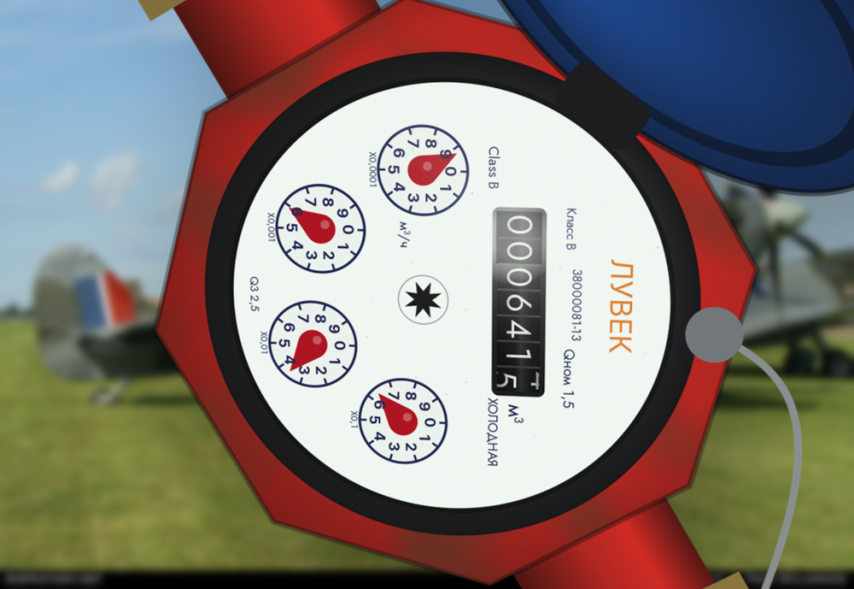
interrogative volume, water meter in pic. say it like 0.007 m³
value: 6414.6359 m³
